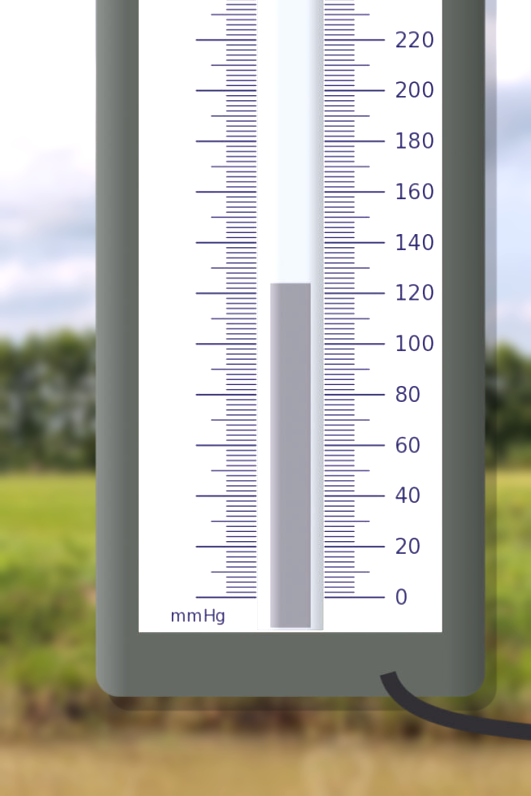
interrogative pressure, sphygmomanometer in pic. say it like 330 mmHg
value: 124 mmHg
